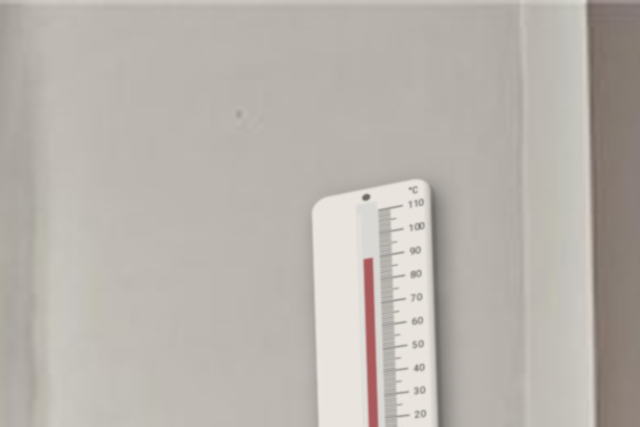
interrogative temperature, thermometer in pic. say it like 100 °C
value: 90 °C
